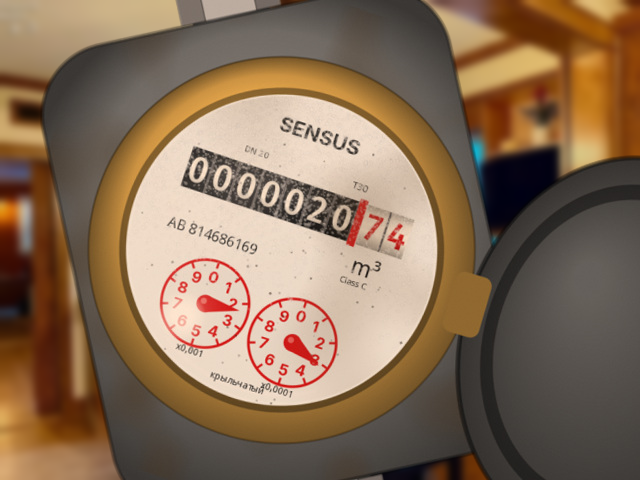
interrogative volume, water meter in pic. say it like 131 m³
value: 20.7423 m³
